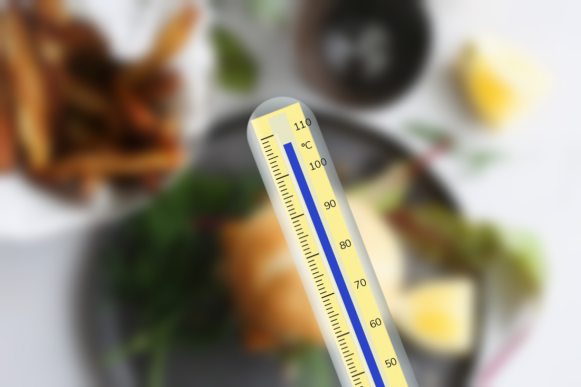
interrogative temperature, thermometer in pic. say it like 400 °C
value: 107 °C
